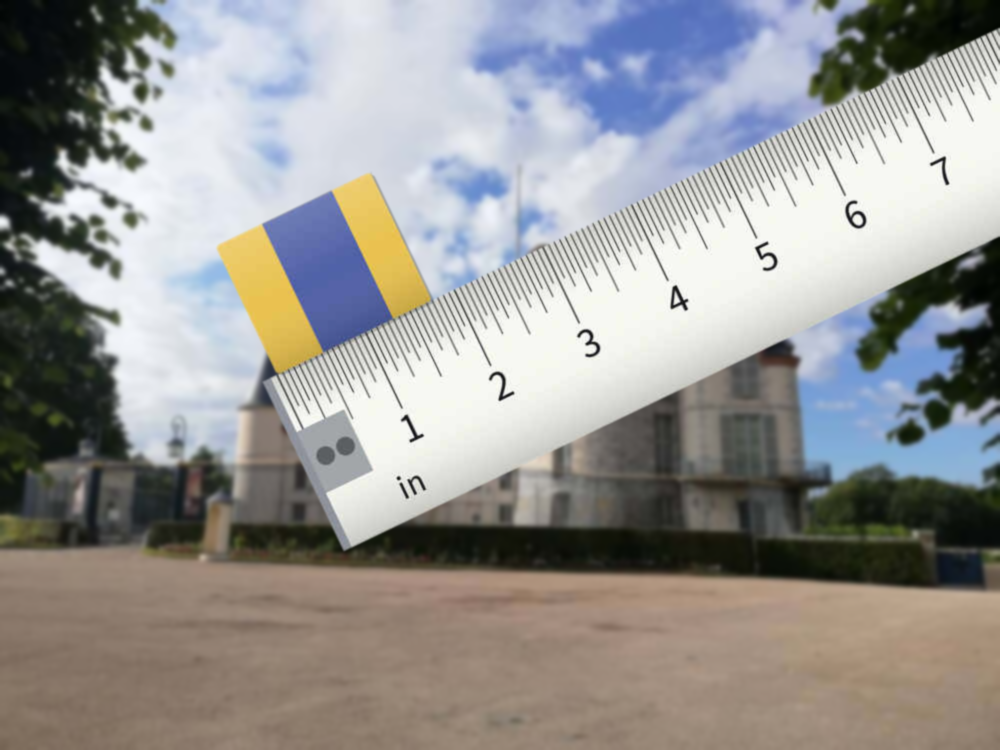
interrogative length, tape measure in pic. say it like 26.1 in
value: 1.75 in
